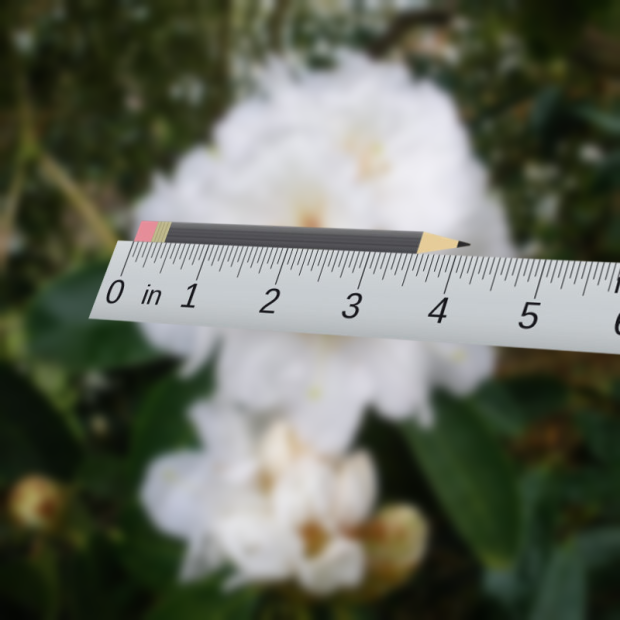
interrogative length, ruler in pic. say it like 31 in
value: 4.125 in
